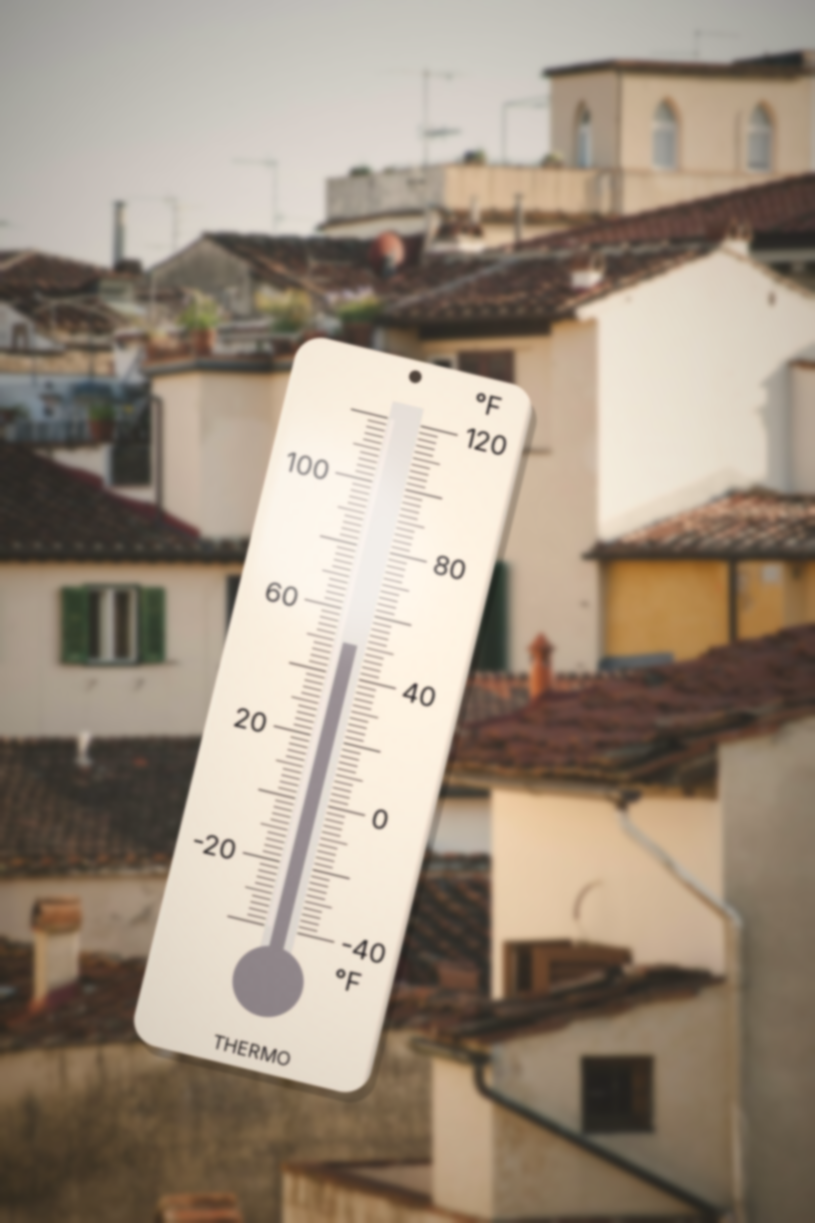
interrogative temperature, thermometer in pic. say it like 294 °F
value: 50 °F
